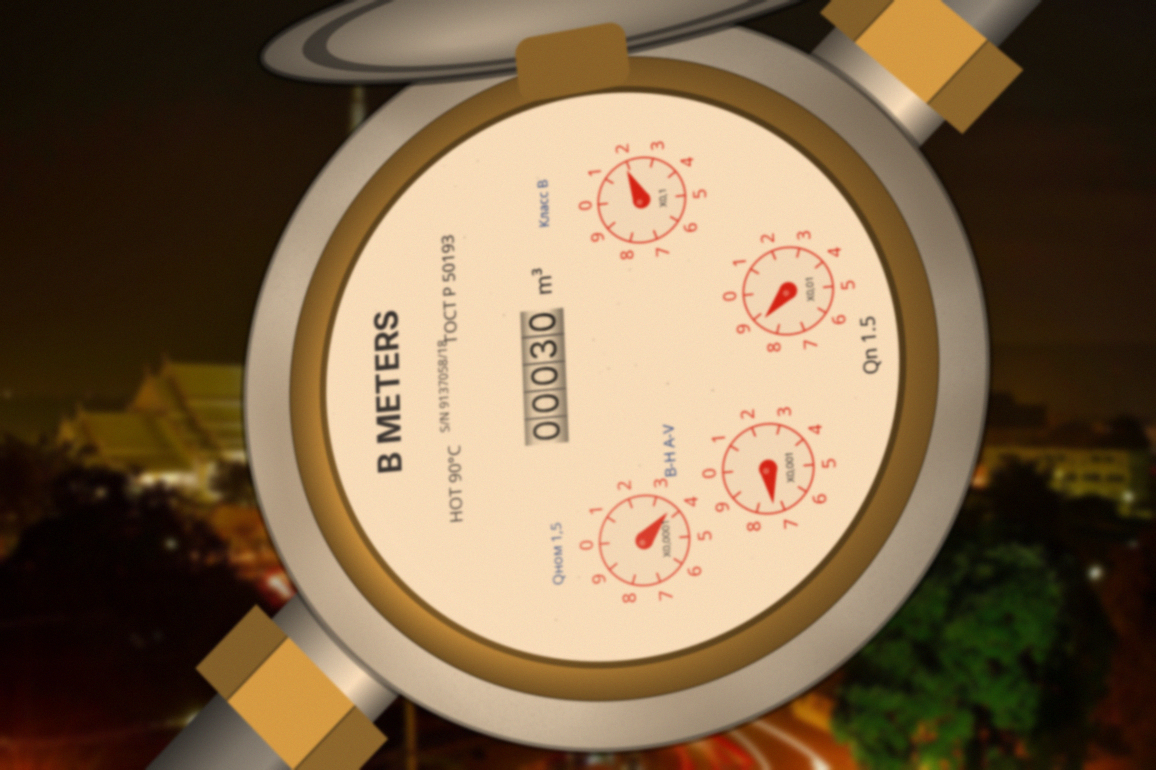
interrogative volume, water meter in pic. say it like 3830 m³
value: 30.1873 m³
